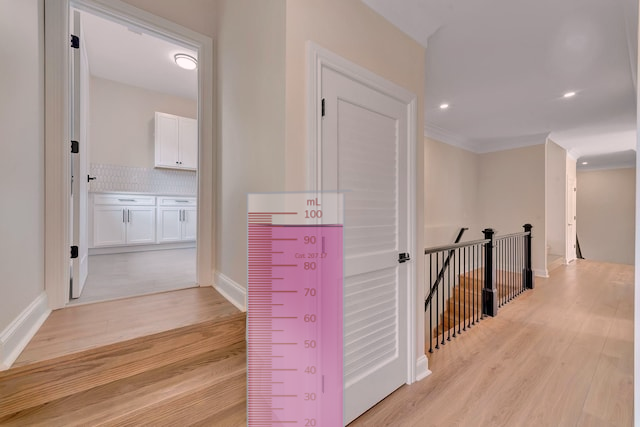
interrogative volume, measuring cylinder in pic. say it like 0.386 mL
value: 95 mL
